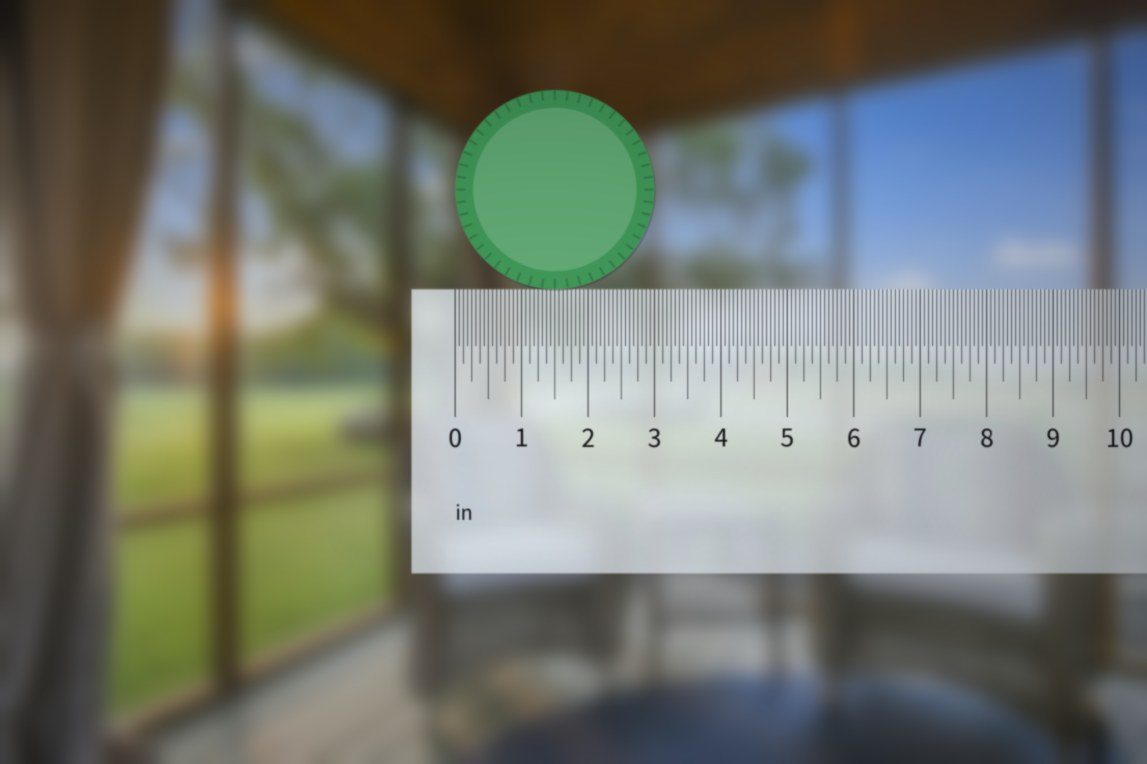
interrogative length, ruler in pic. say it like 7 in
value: 3 in
